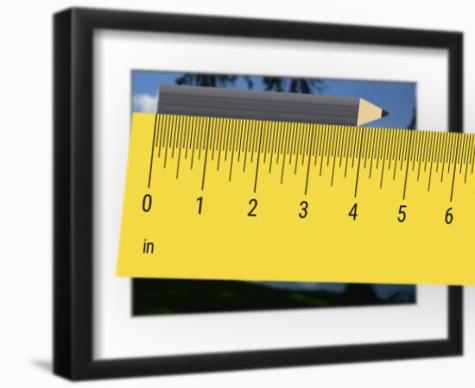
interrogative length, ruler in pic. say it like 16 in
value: 4.5 in
